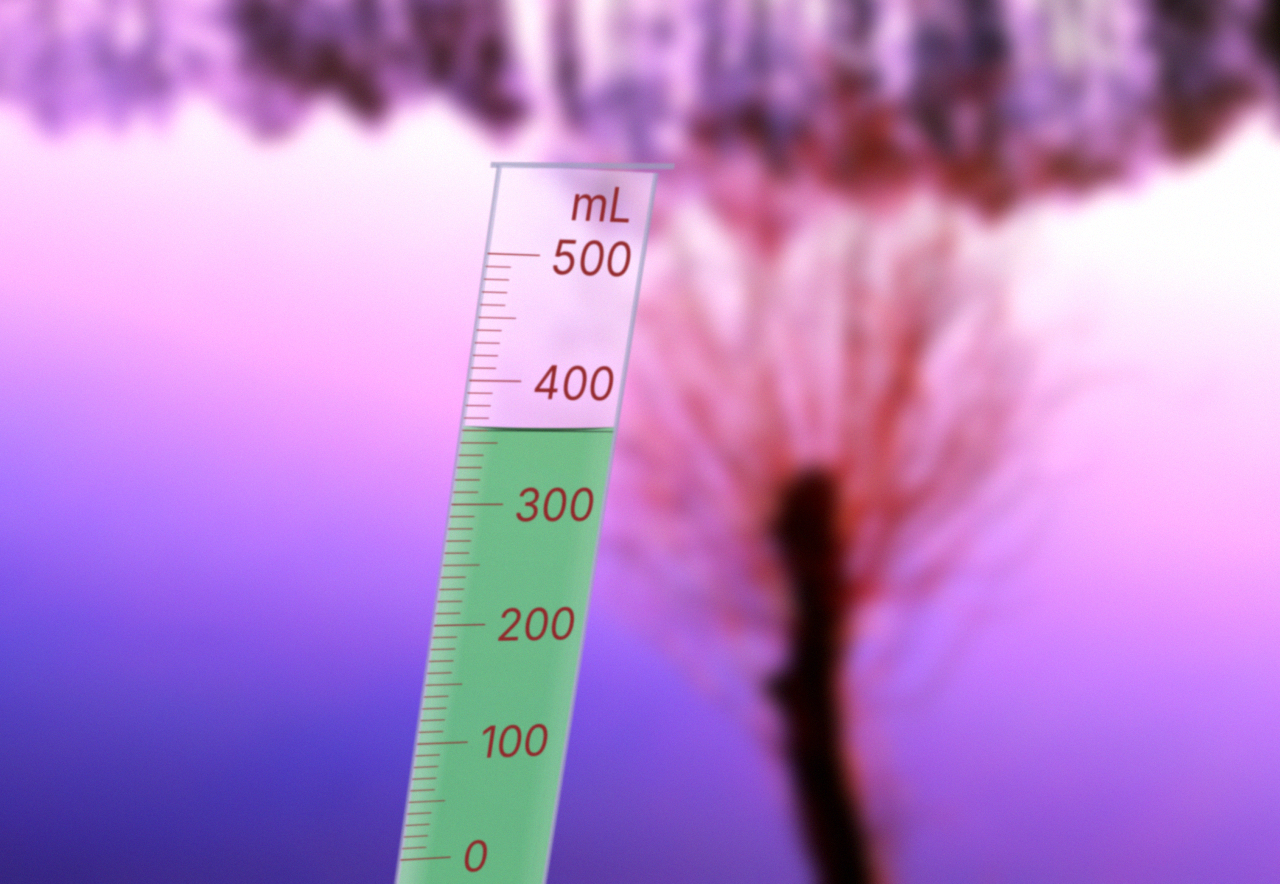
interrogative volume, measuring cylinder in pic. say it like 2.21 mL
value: 360 mL
